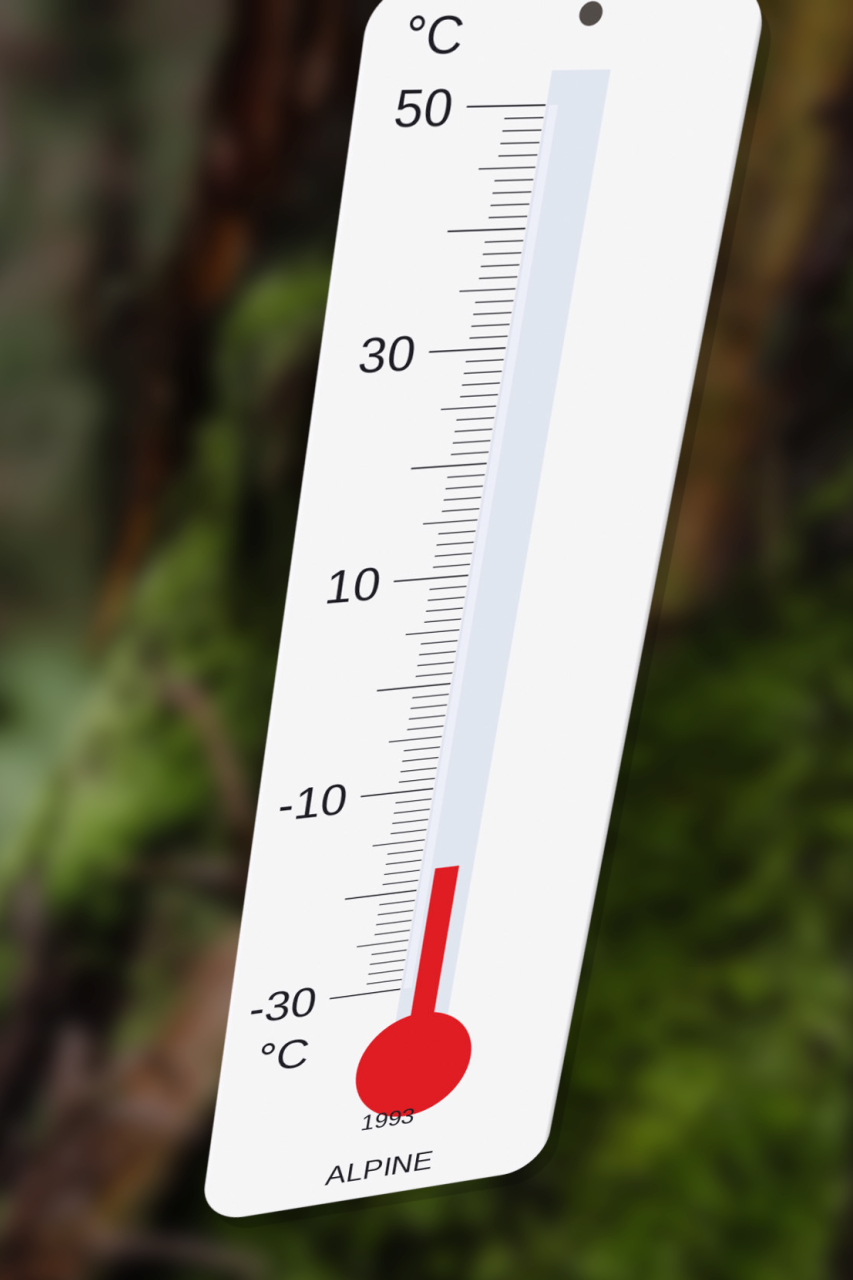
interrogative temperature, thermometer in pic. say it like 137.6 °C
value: -18 °C
